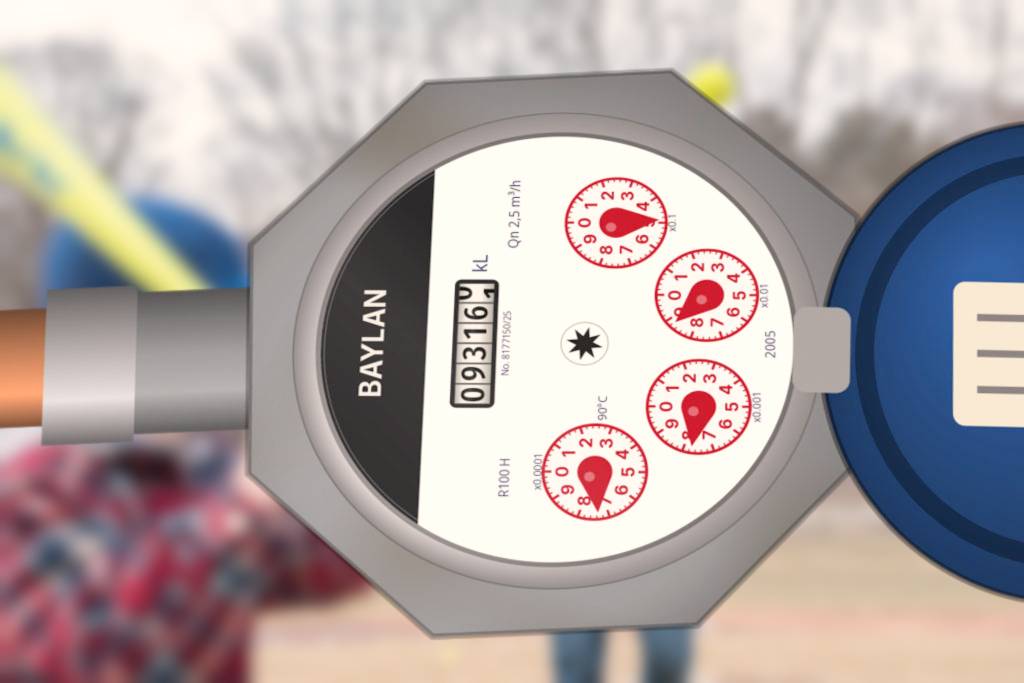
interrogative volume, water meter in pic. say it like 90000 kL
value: 93160.4877 kL
